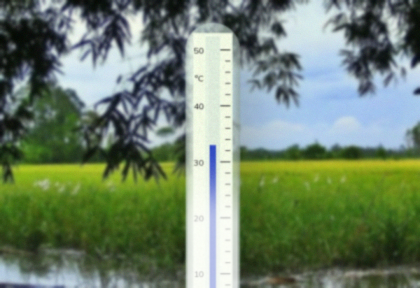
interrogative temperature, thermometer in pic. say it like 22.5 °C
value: 33 °C
